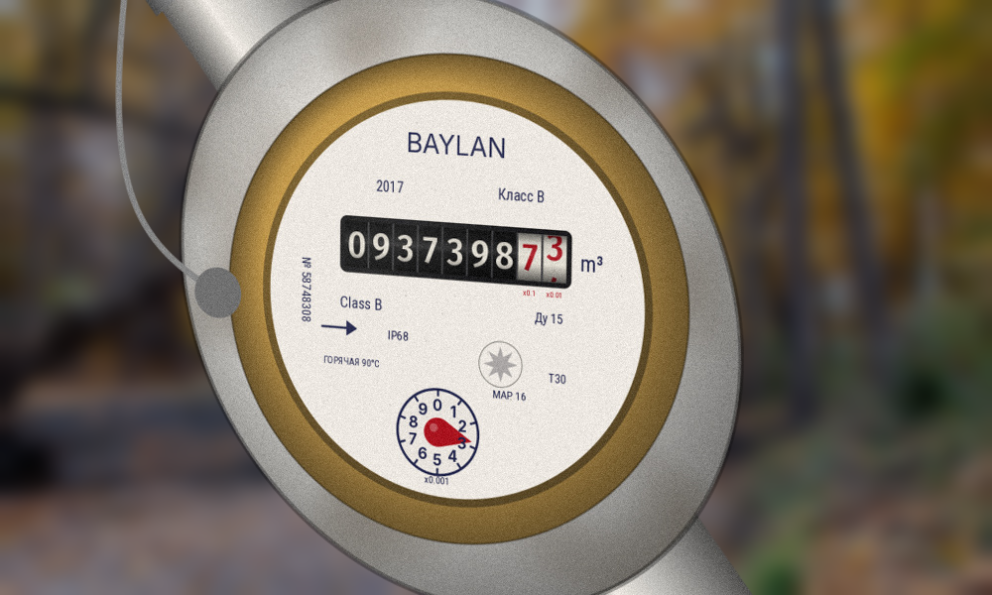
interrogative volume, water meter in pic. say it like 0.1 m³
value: 937398.732 m³
